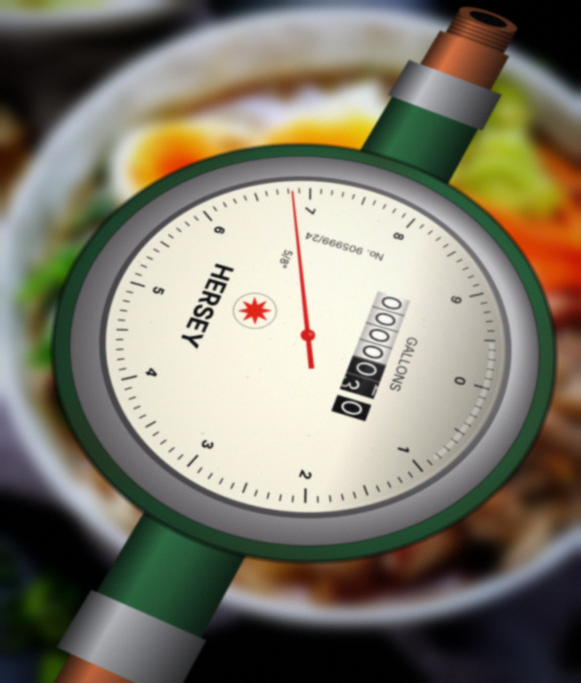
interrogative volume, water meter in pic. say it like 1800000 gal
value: 26.8 gal
